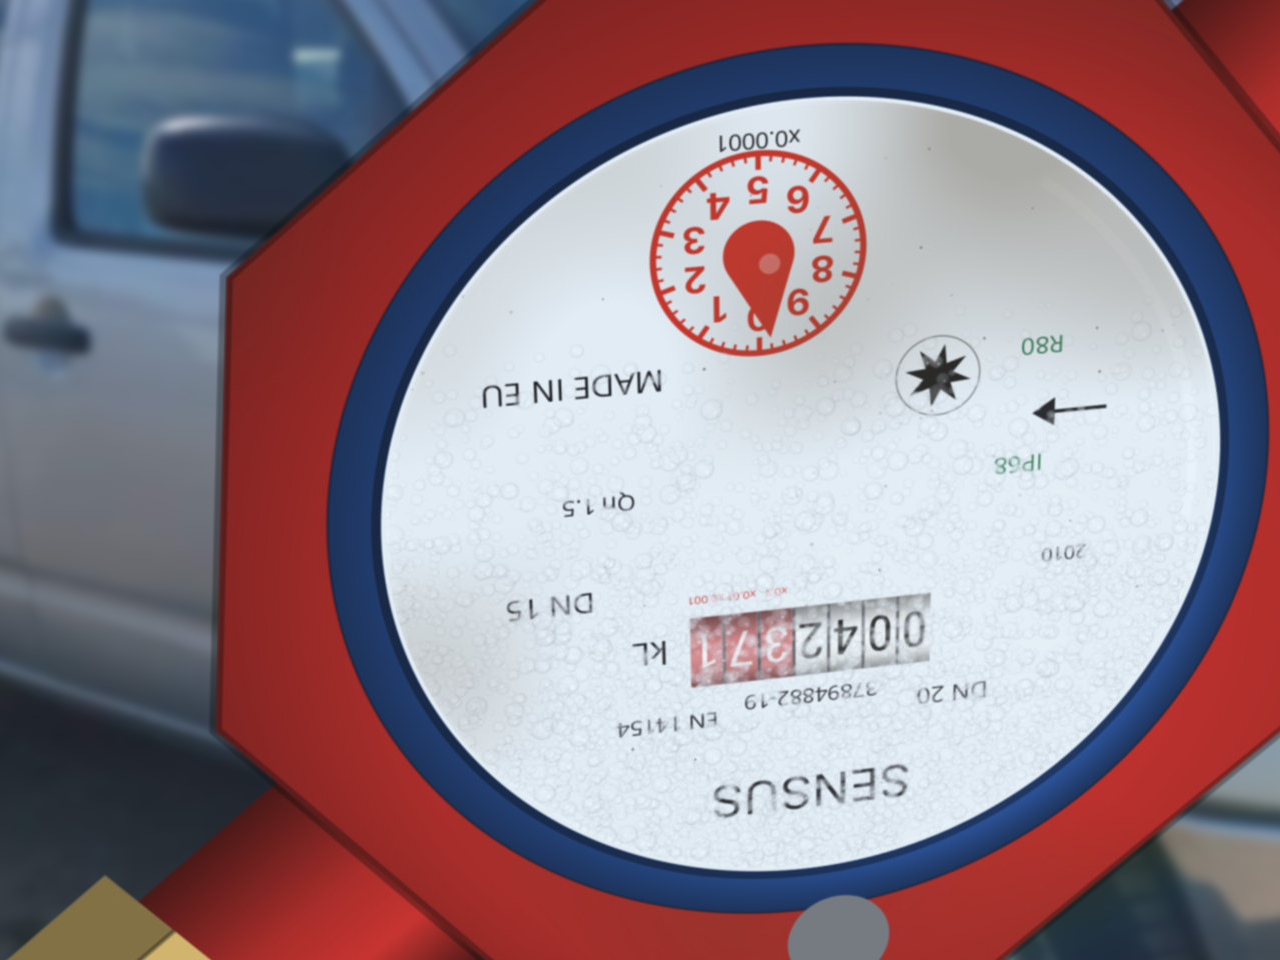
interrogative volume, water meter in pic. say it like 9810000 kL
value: 42.3709 kL
